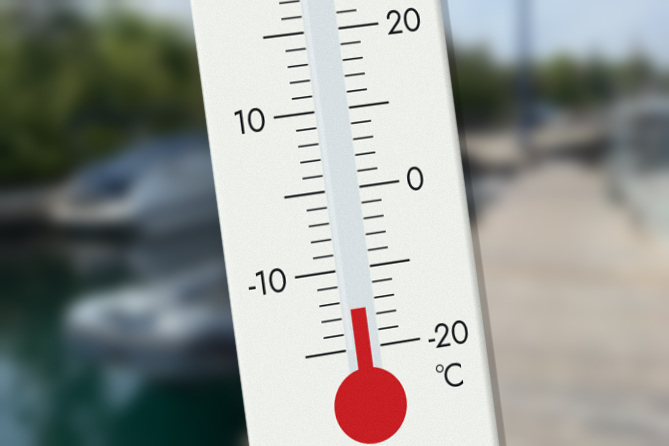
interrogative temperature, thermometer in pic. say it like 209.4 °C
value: -15 °C
